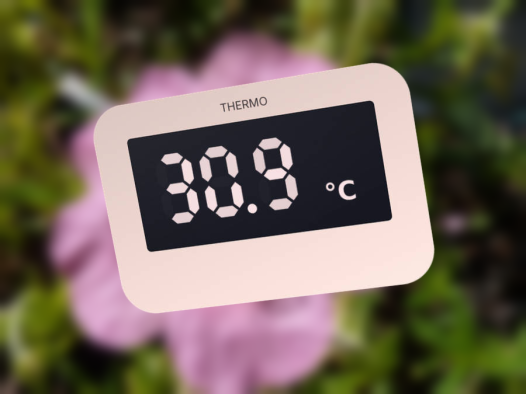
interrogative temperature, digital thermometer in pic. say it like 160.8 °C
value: 30.9 °C
